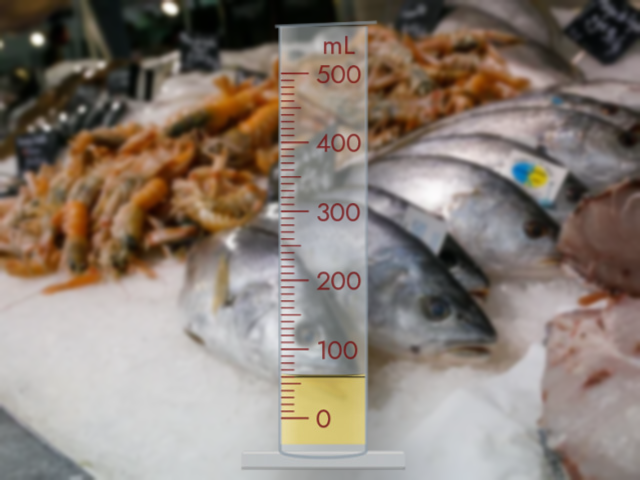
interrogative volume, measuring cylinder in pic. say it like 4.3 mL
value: 60 mL
